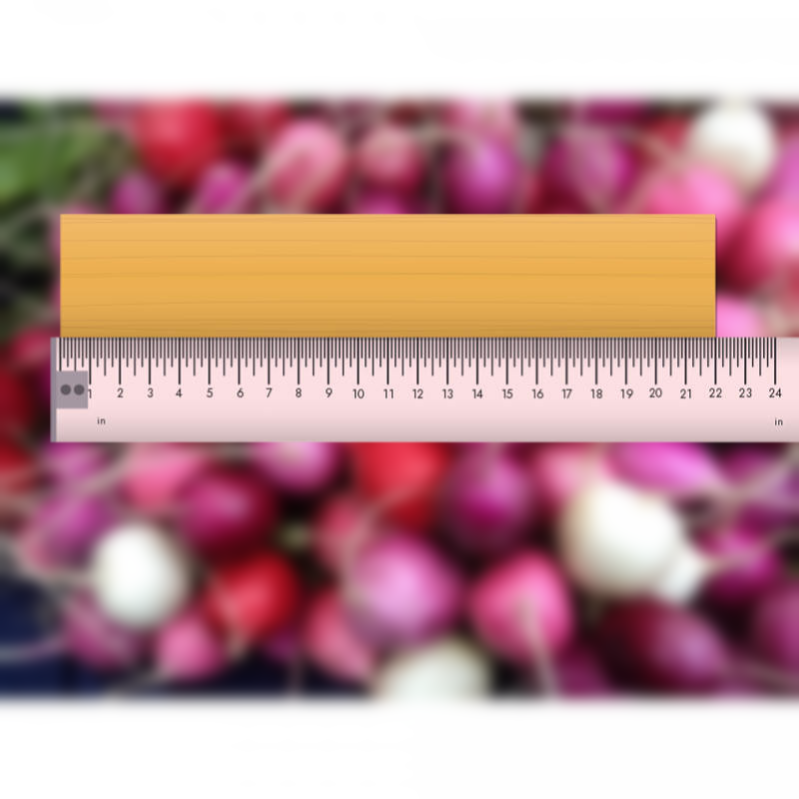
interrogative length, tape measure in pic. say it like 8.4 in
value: 22 in
